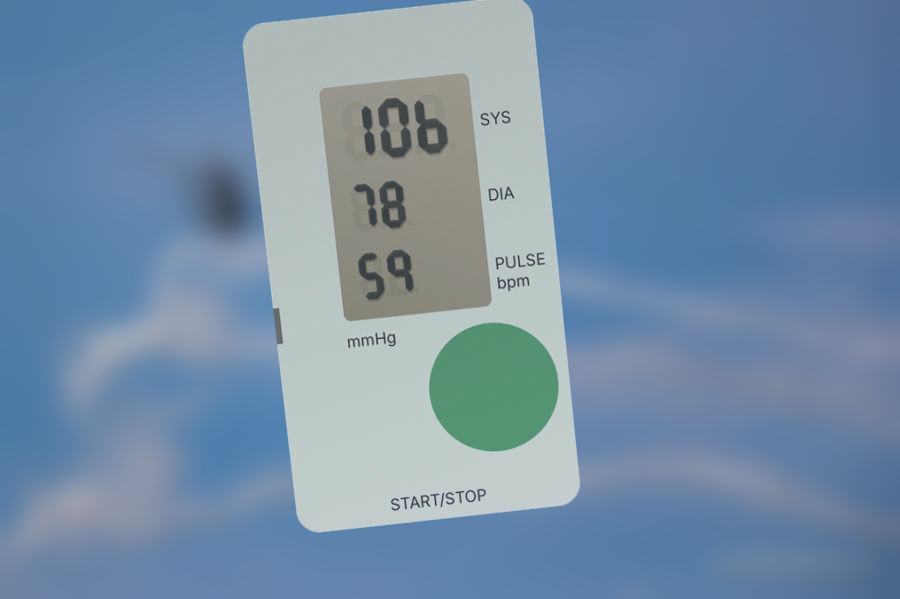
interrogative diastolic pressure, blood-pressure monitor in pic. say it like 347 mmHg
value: 78 mmHg
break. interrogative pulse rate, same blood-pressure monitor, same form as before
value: 59 bpm
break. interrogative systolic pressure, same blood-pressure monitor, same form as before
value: 106 mmHg
